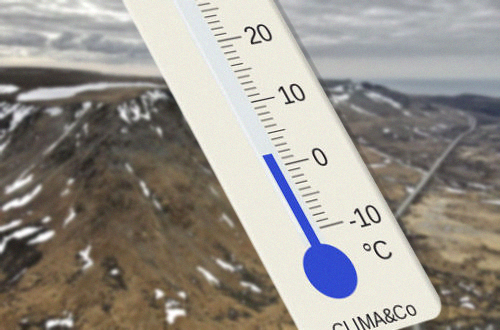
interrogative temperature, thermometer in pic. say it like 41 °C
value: 2 °C
